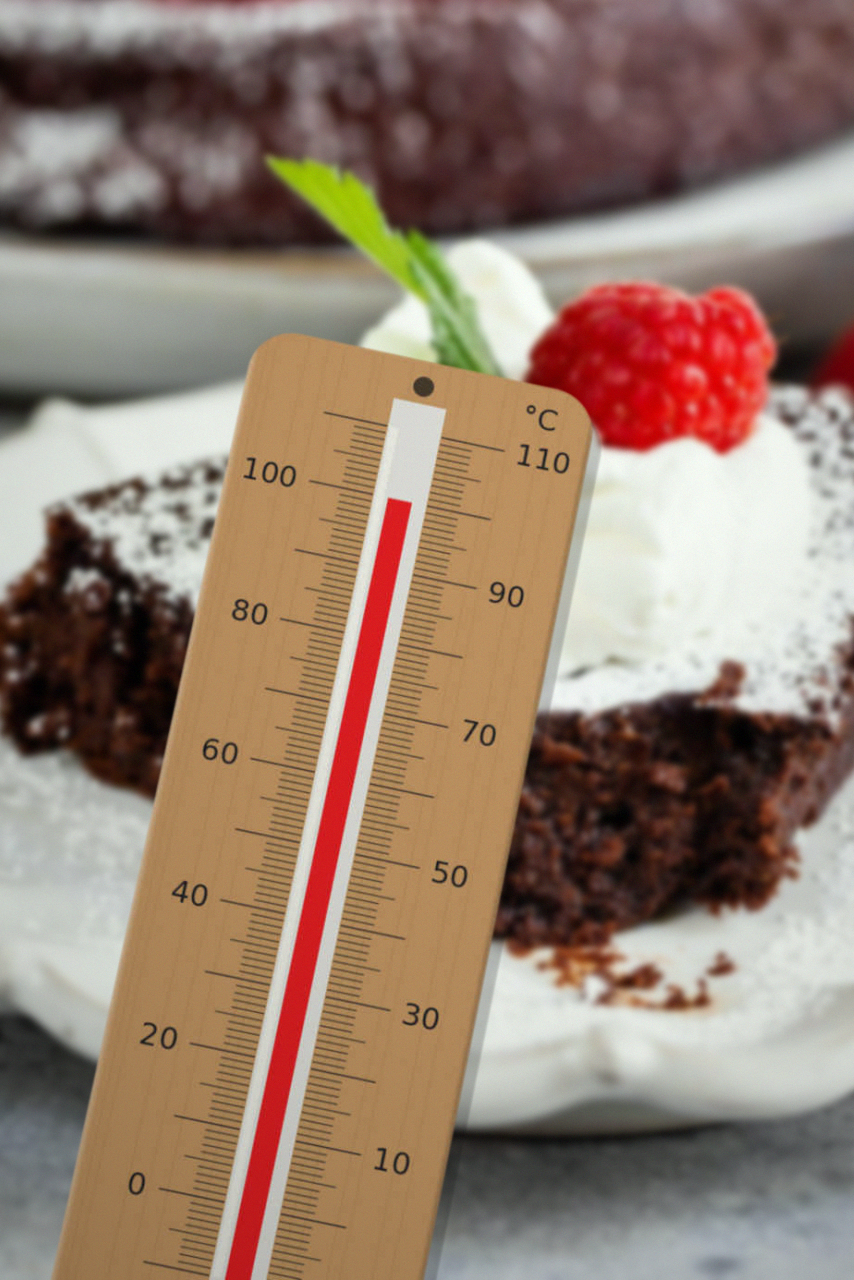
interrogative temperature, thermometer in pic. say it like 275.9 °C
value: 100 °C
